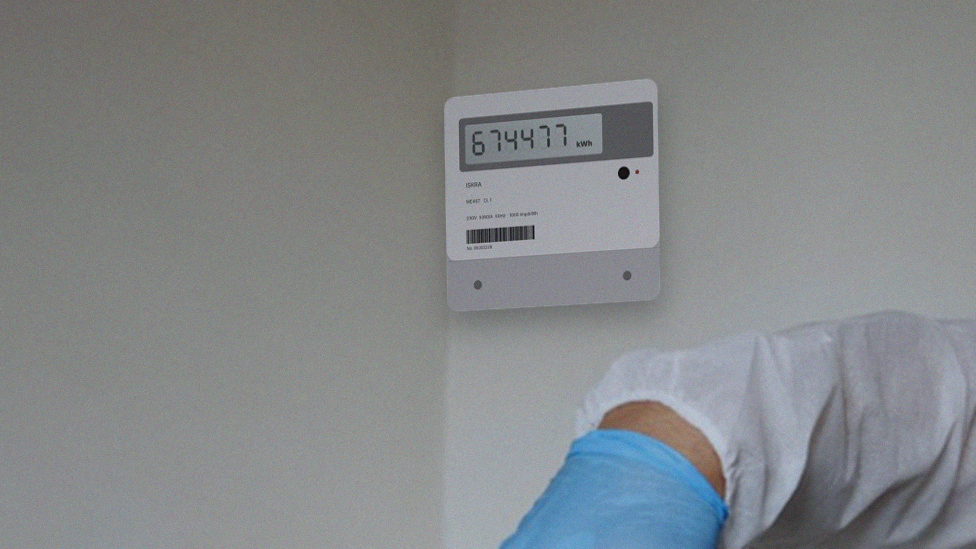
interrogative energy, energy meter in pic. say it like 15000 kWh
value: 674477 kWh
